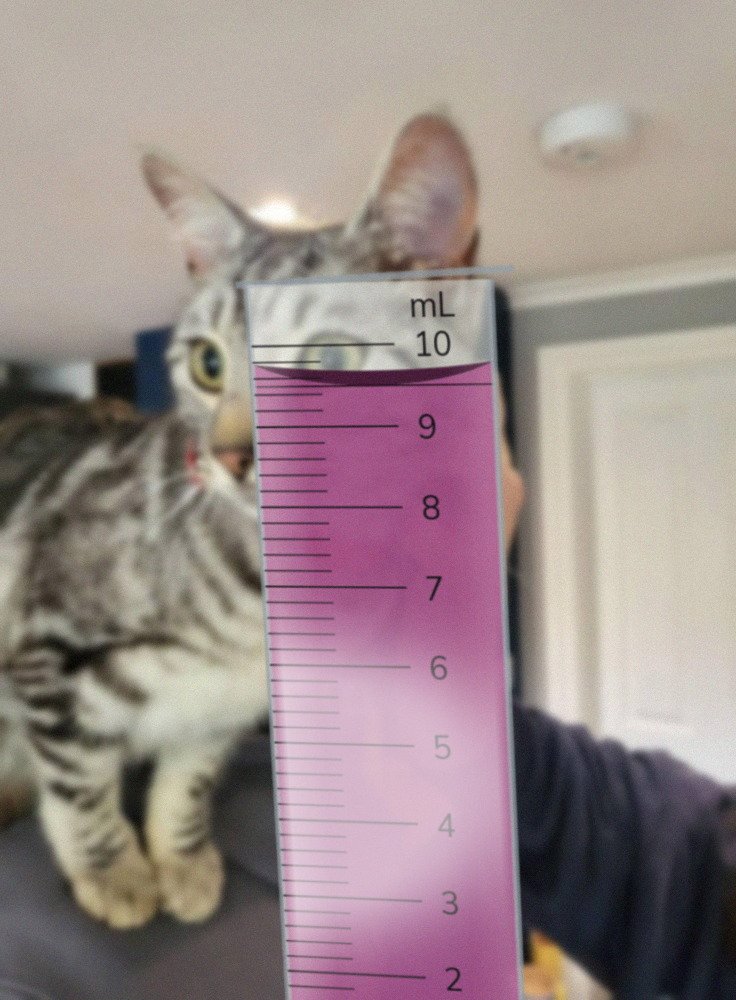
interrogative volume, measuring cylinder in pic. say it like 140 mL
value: 9.5 mL
